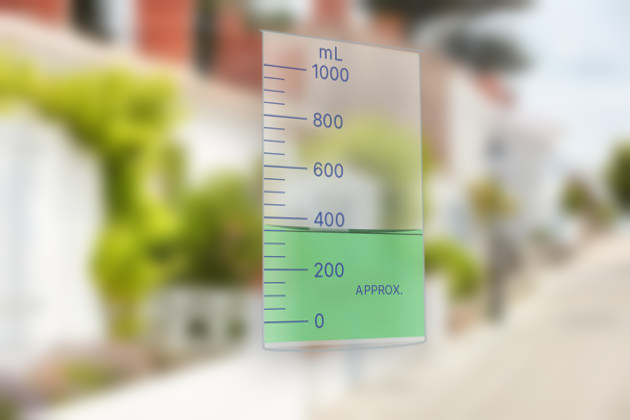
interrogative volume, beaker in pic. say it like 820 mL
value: 350 mL
